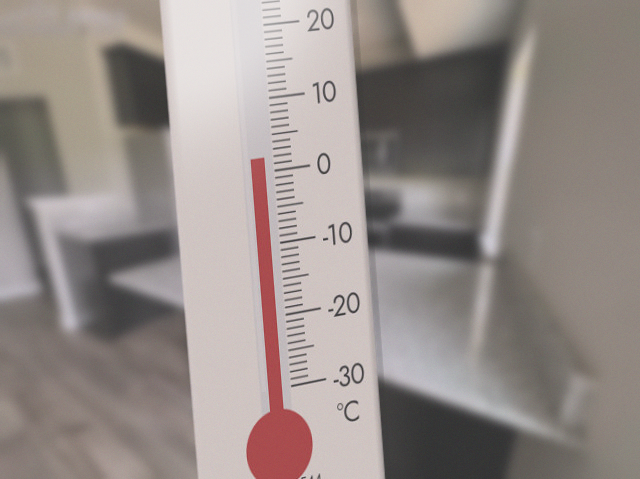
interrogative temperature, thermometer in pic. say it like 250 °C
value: 2 °C
